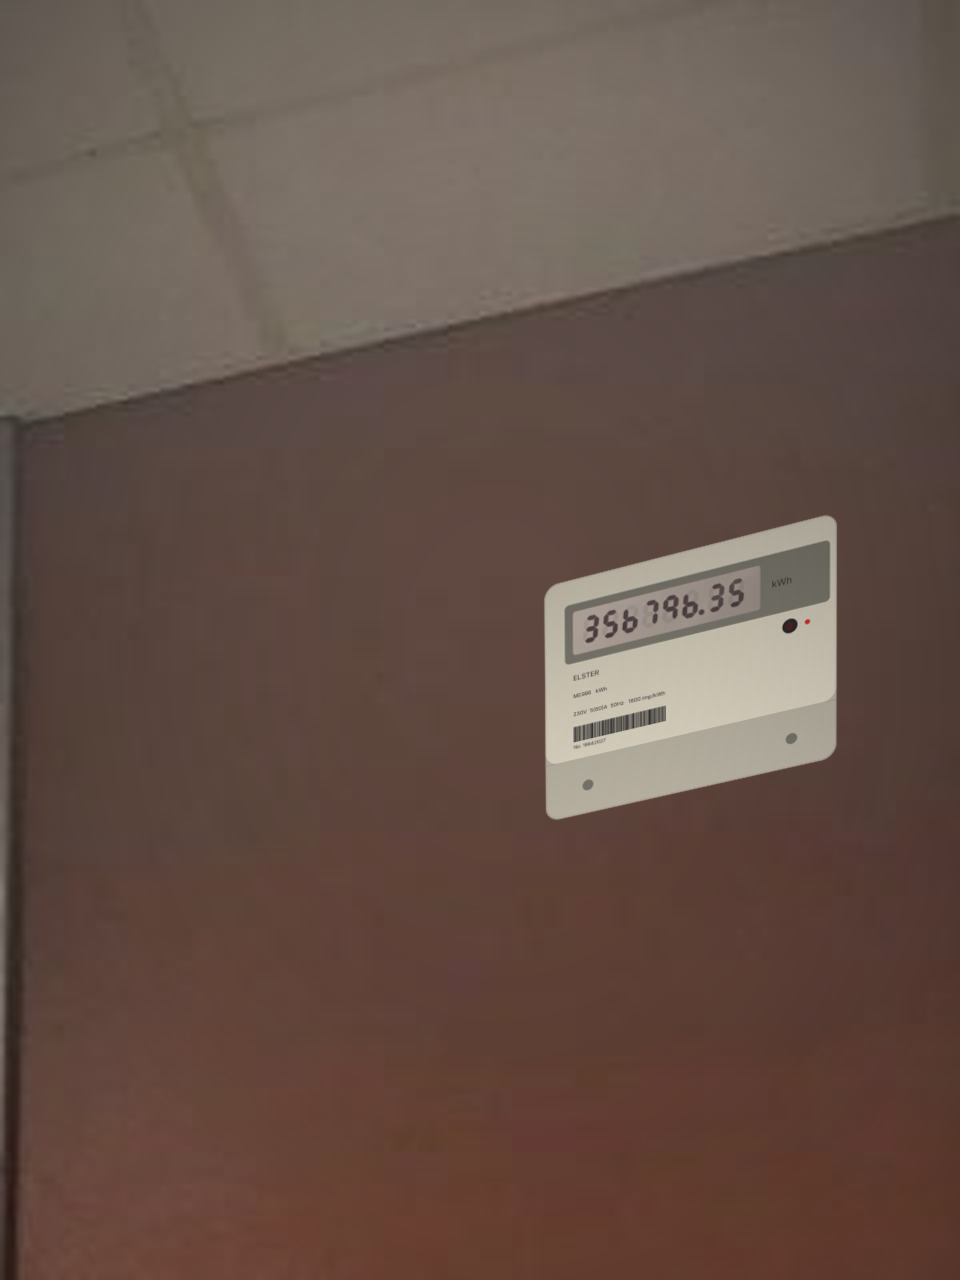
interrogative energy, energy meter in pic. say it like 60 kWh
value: 356796.35 kWh
